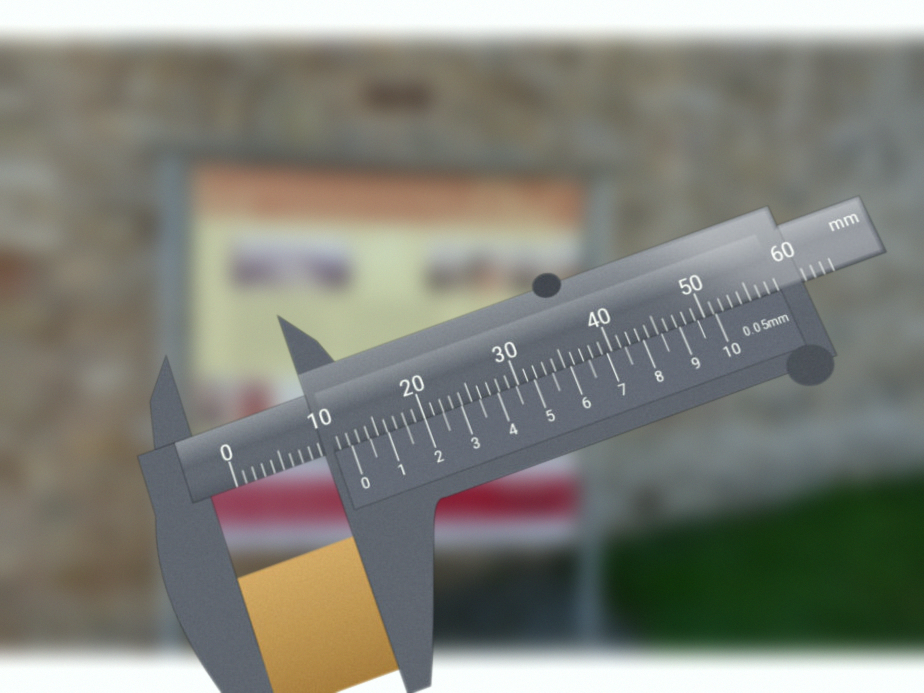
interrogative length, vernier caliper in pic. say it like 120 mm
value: 12.2 mm
